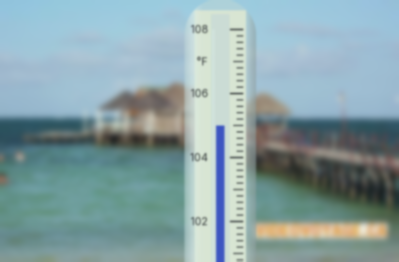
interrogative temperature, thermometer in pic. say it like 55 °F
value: 105 °F
